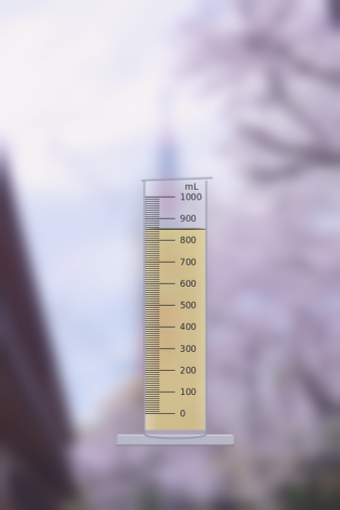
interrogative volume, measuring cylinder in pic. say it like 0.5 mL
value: 850 mL
